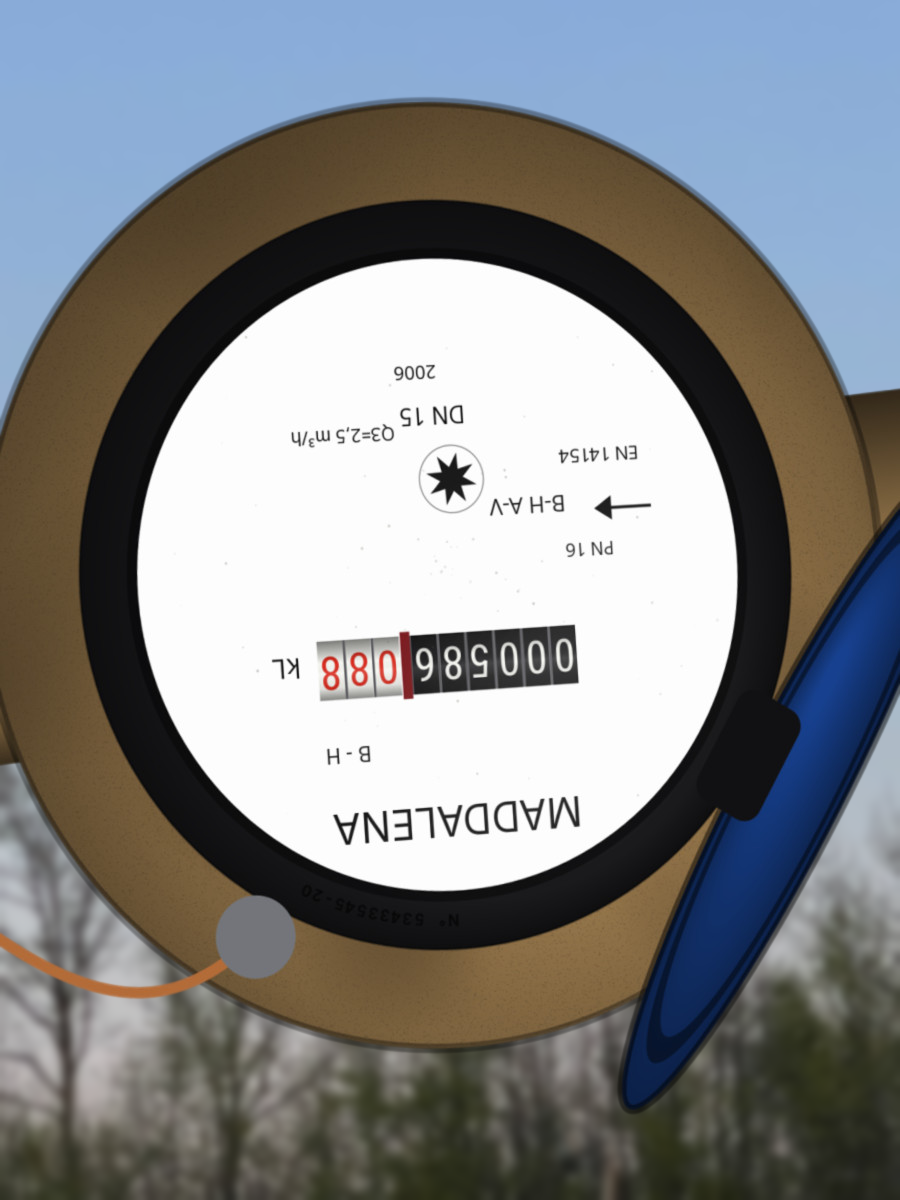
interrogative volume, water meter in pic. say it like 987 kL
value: 586.088 kL
